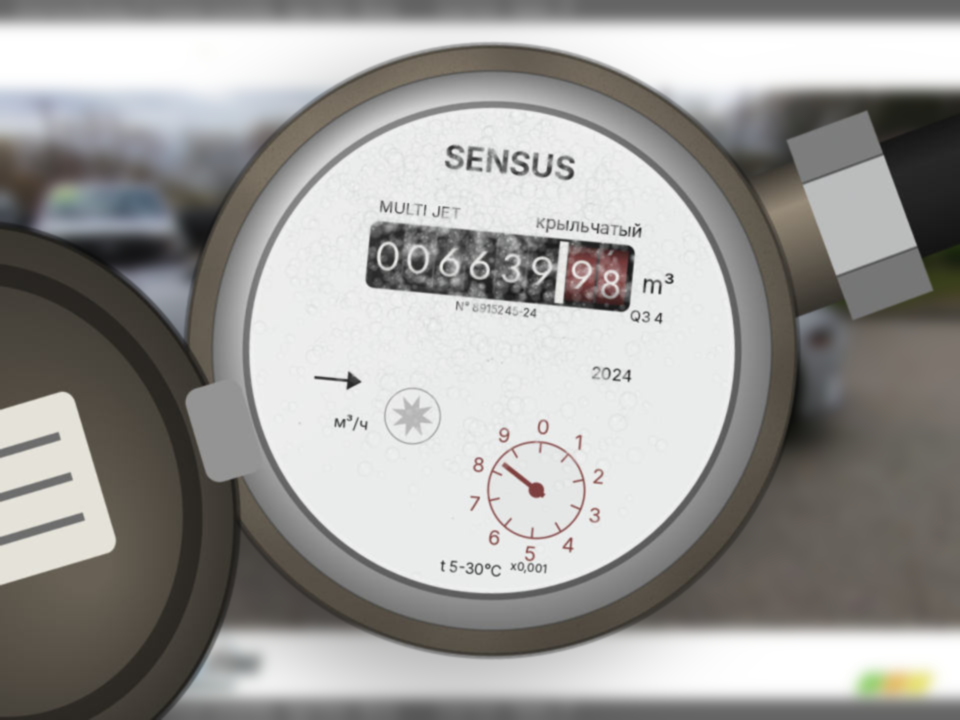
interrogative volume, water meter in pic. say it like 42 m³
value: 6639.978 m³
